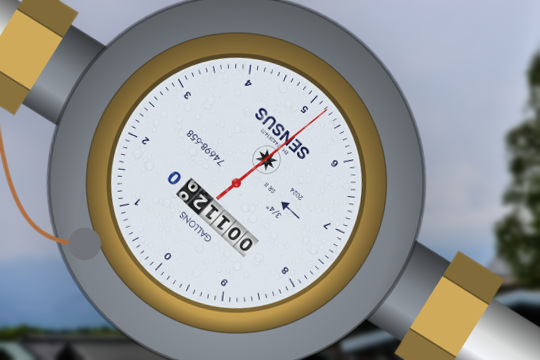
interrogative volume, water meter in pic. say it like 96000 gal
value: 11285.2 gal
